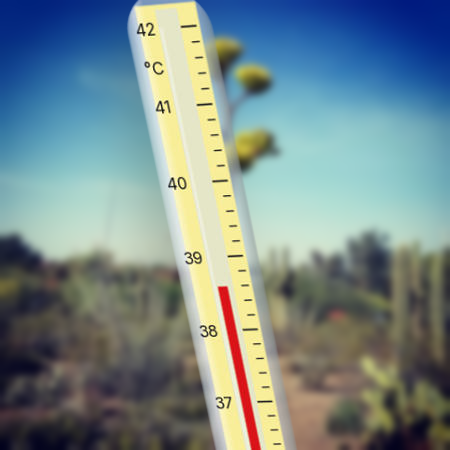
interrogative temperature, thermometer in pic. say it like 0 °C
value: 38.6 °C
